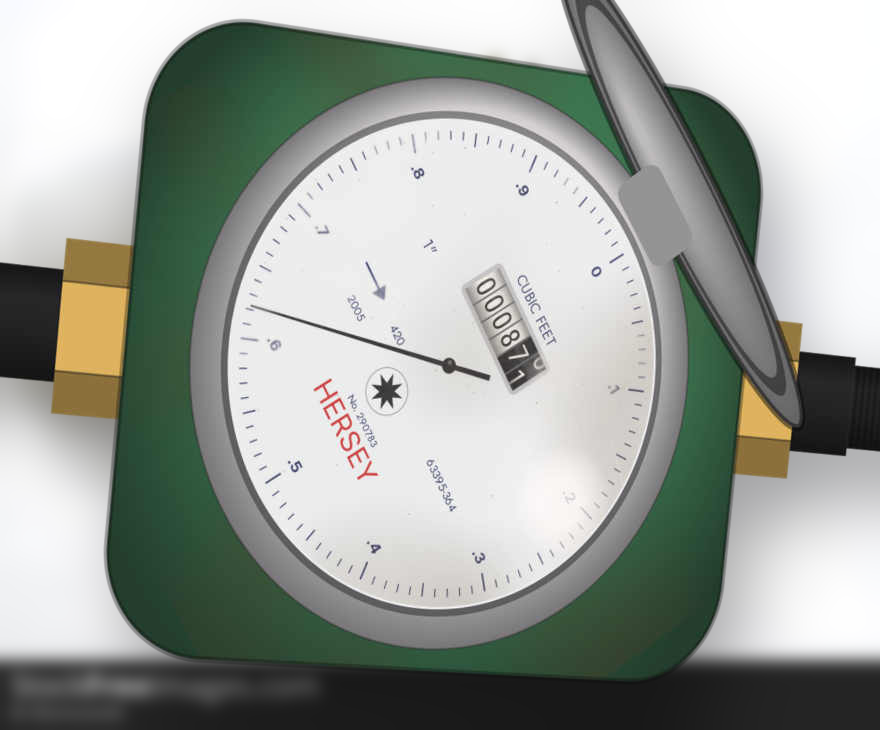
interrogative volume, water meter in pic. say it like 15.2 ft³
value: 870.62 ft³
